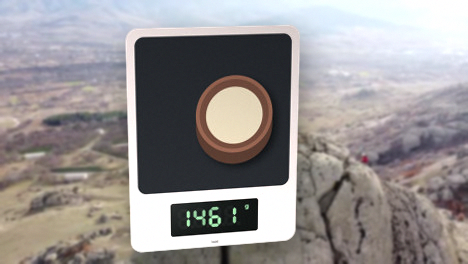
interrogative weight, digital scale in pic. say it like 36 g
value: 1461 g
